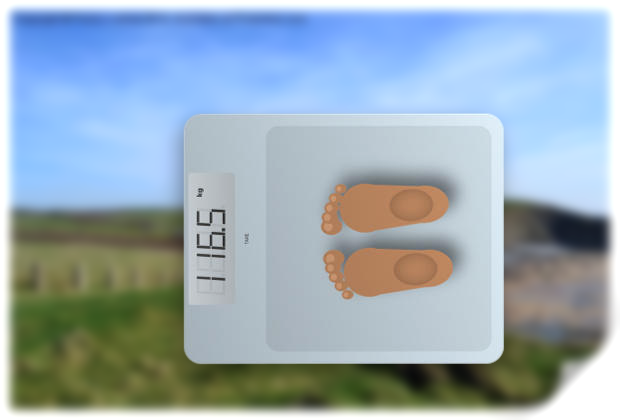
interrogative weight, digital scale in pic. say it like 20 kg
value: 116.5 kg
